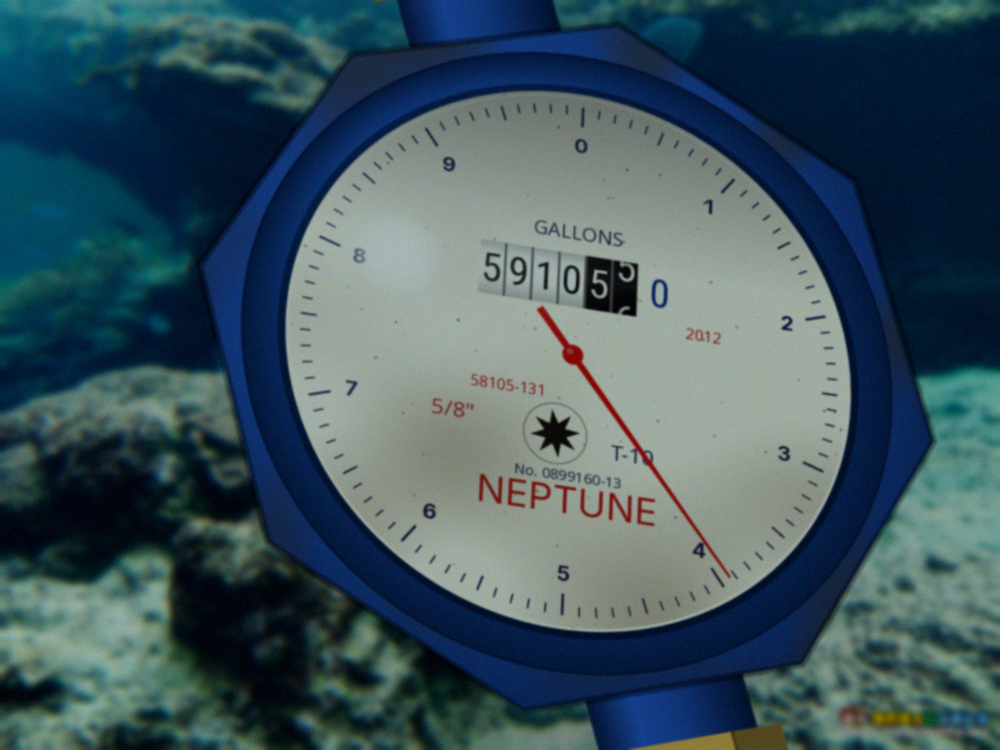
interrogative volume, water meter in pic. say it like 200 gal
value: 5910553.9 gal
